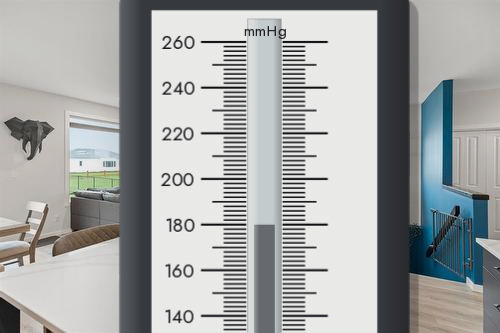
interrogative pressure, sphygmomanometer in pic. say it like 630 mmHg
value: 180 mmHg
